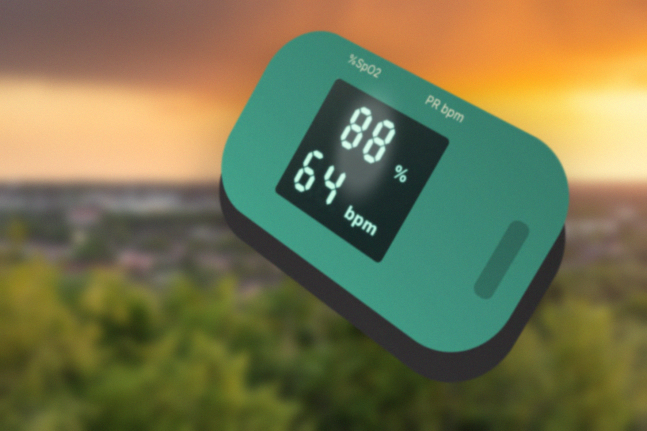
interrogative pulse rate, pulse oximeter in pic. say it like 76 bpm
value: 64 bpm
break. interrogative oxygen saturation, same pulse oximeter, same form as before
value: 88 %
